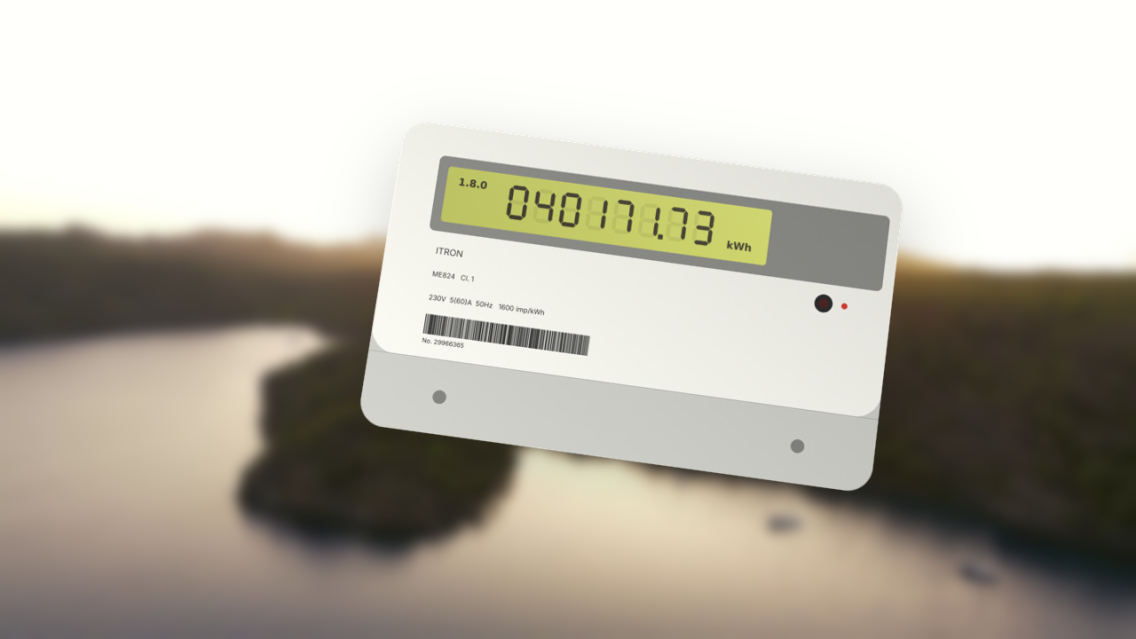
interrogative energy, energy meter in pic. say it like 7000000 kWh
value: 40171.73 kWh
